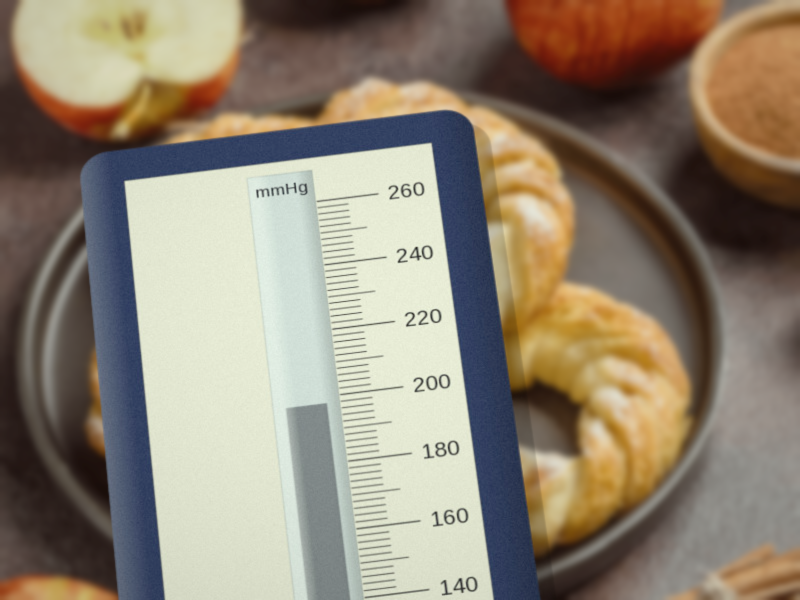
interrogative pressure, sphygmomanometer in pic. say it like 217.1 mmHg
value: 198 mmHg
